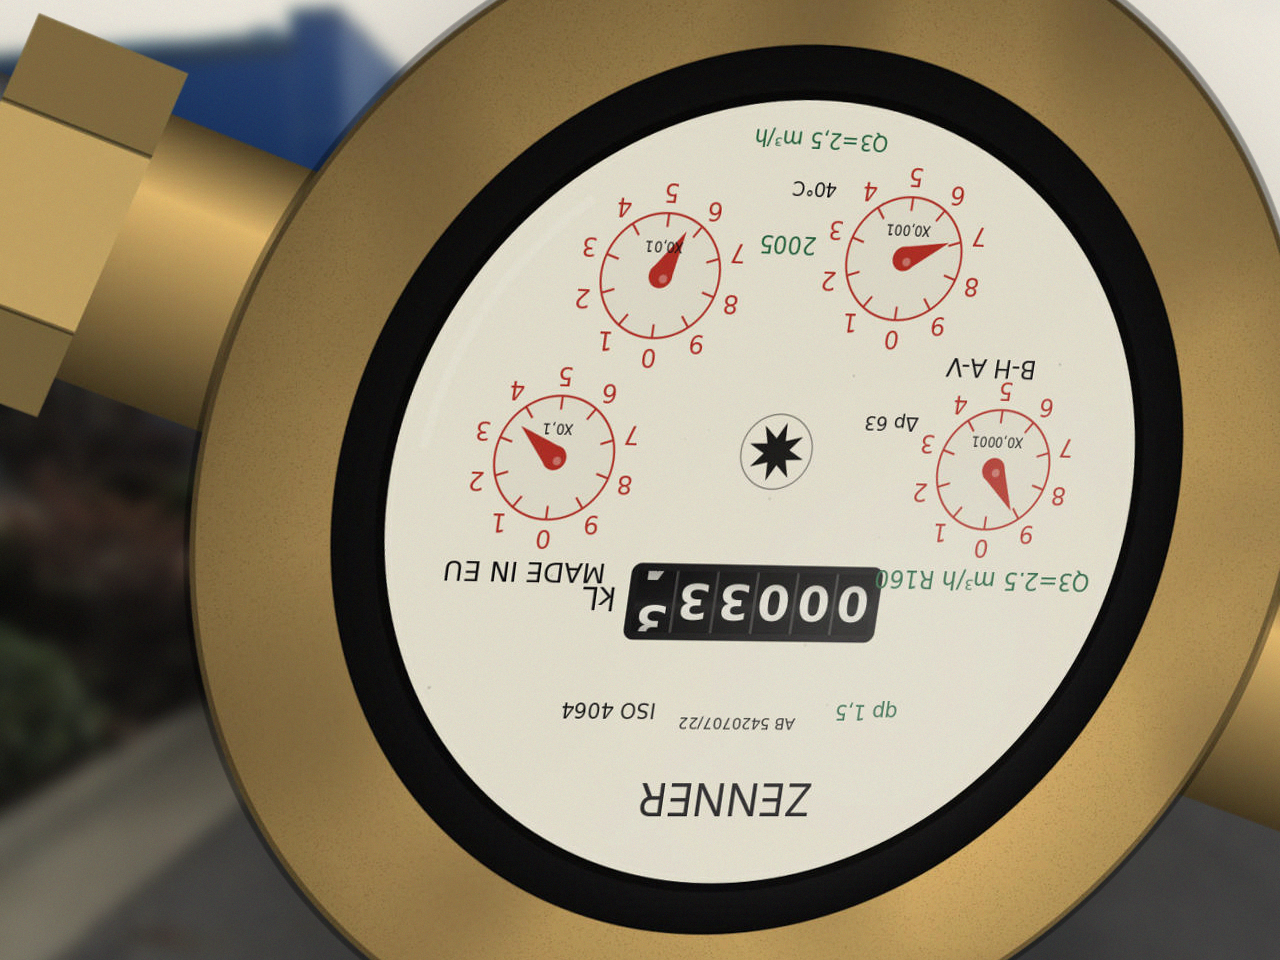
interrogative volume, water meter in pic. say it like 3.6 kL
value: 333.3569 kL
